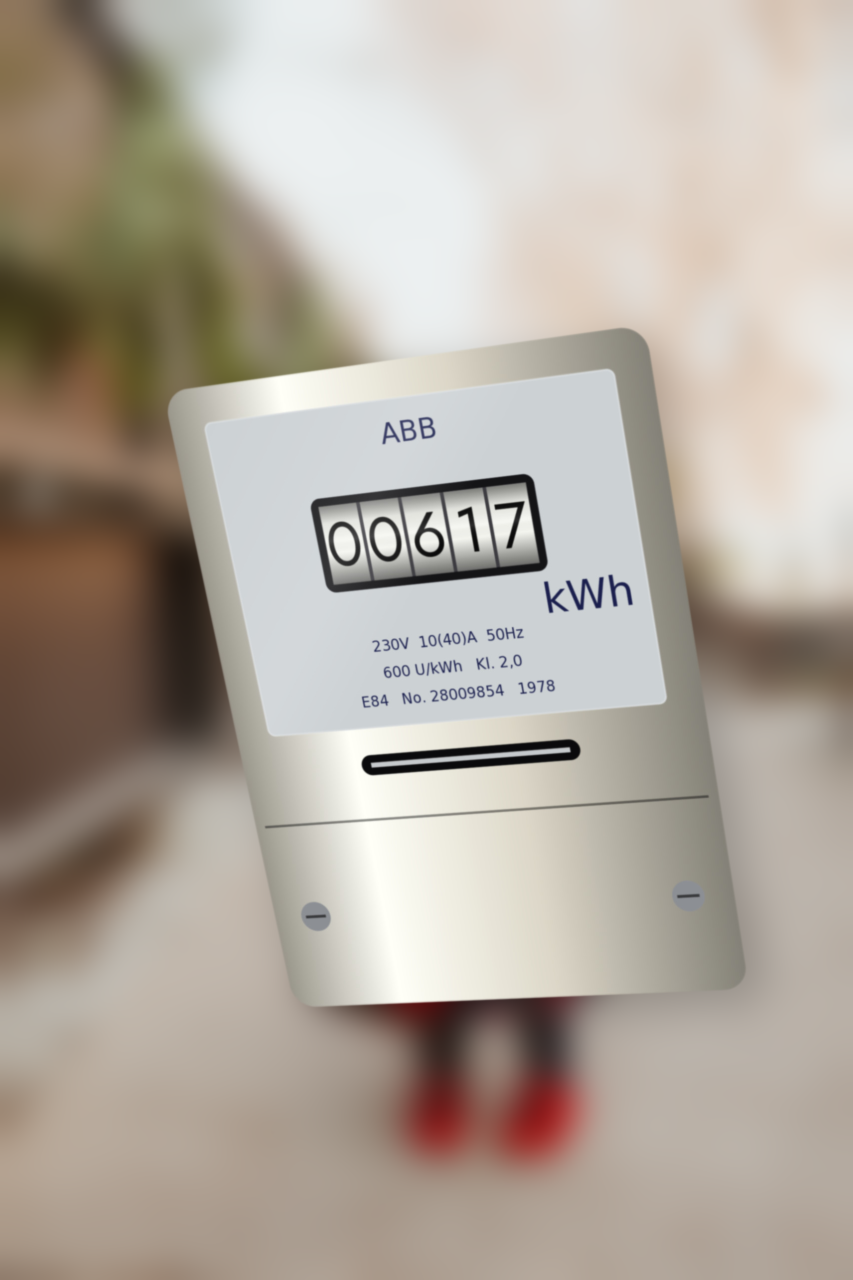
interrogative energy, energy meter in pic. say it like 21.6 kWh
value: 617 kWh
